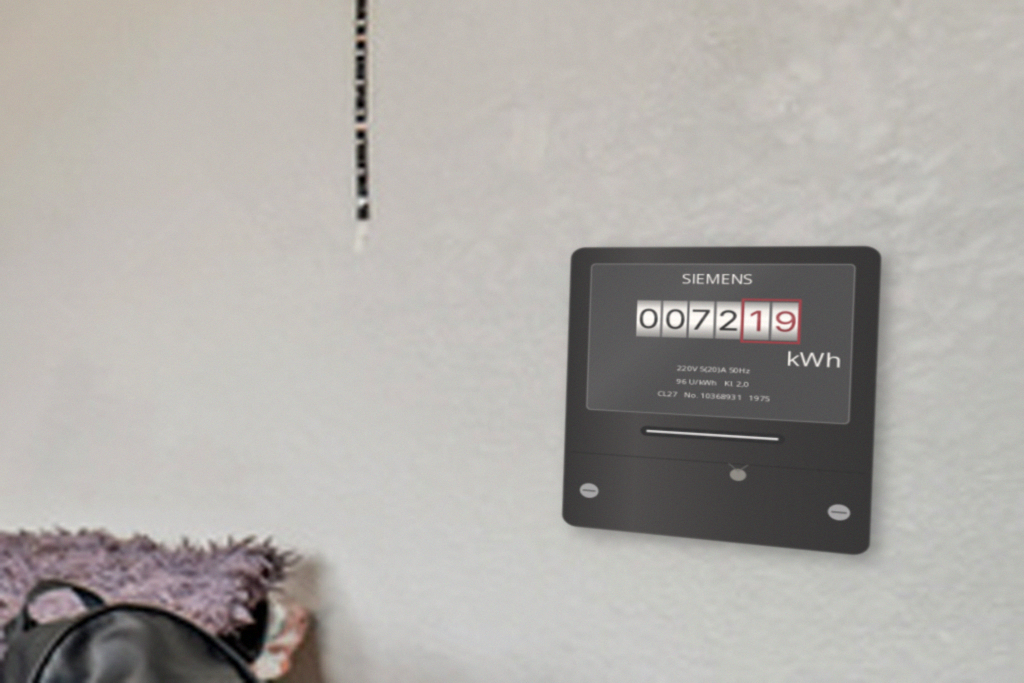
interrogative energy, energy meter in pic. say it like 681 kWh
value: 72.19 kWh
